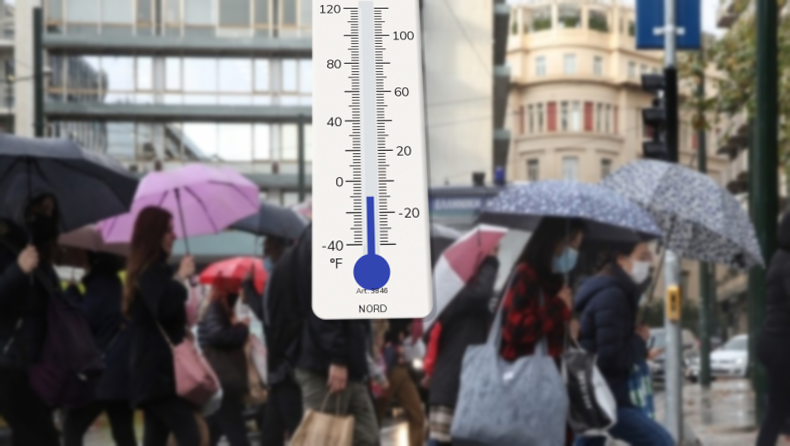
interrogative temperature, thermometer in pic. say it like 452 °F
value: -10 °F
